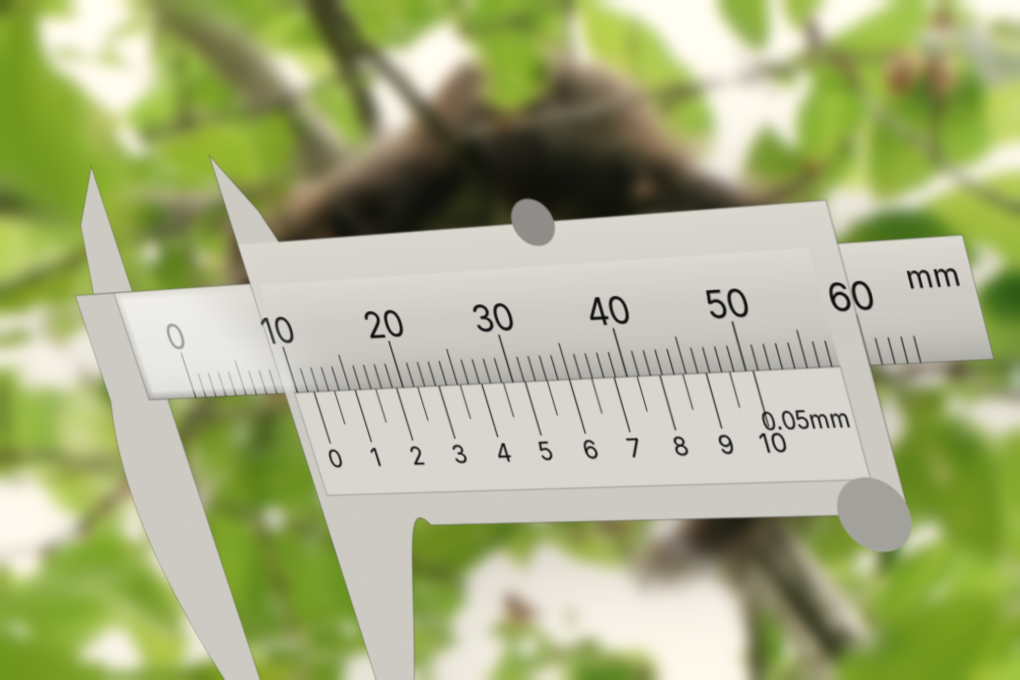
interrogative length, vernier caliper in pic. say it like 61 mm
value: 11.6 mm
